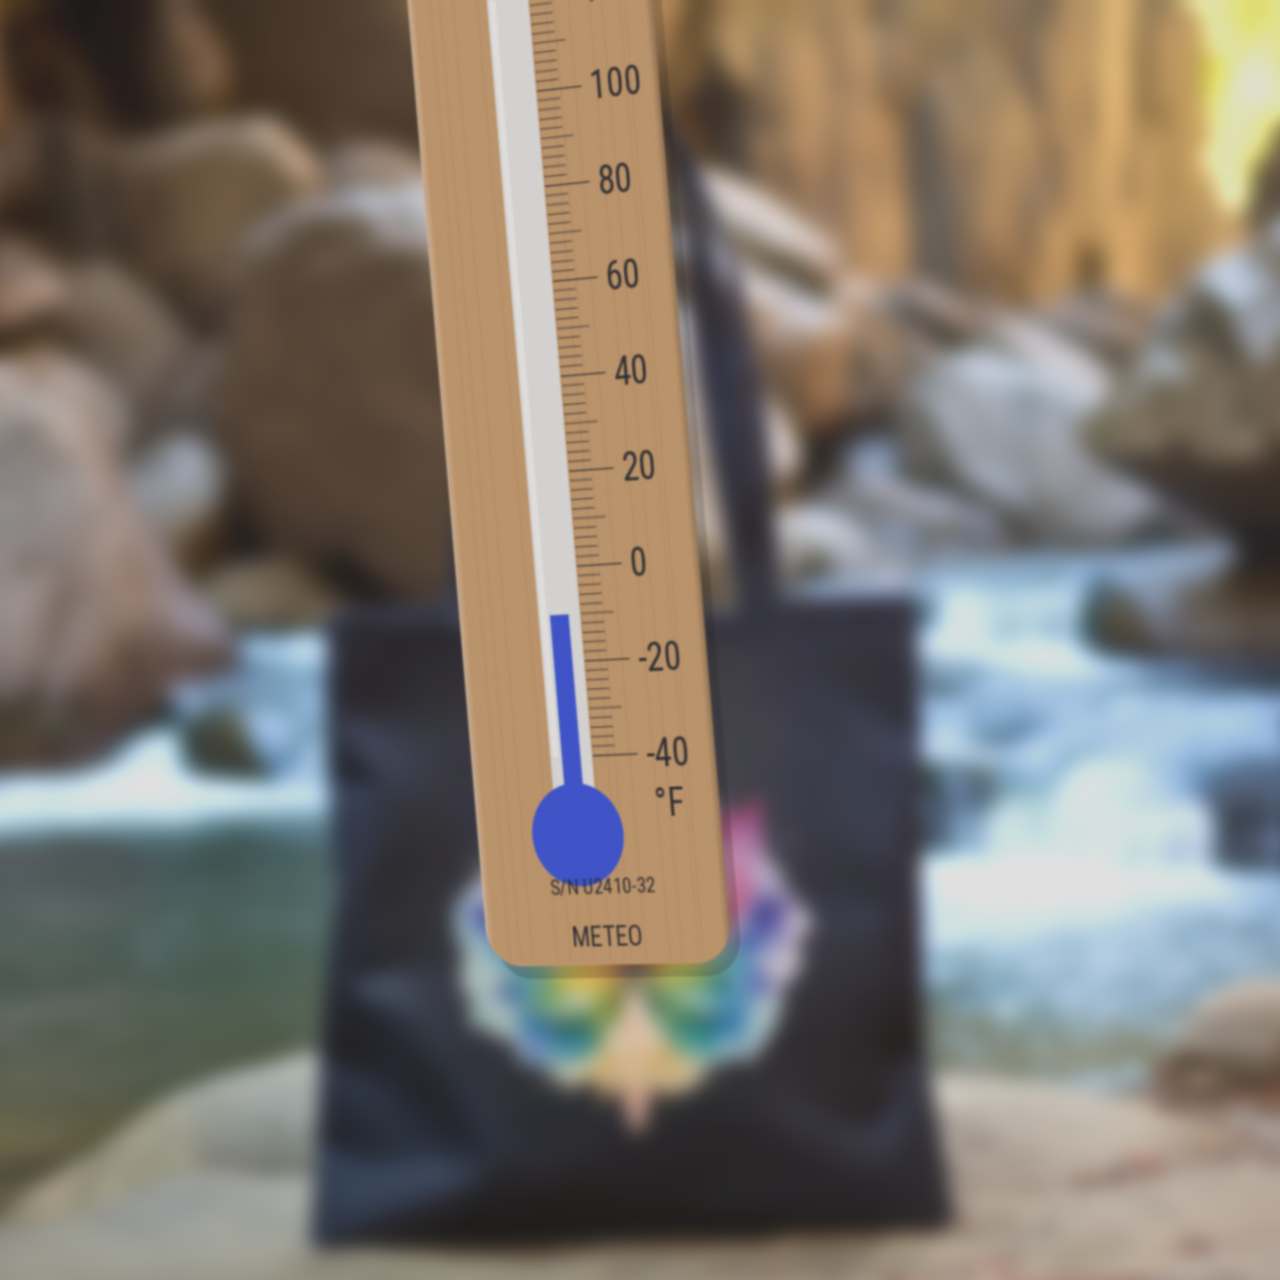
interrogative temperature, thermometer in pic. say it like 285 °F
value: -10 °F
